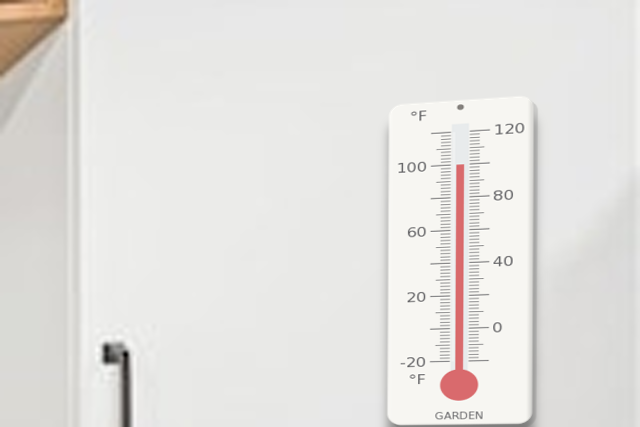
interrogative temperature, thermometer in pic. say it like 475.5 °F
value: 100 °F
